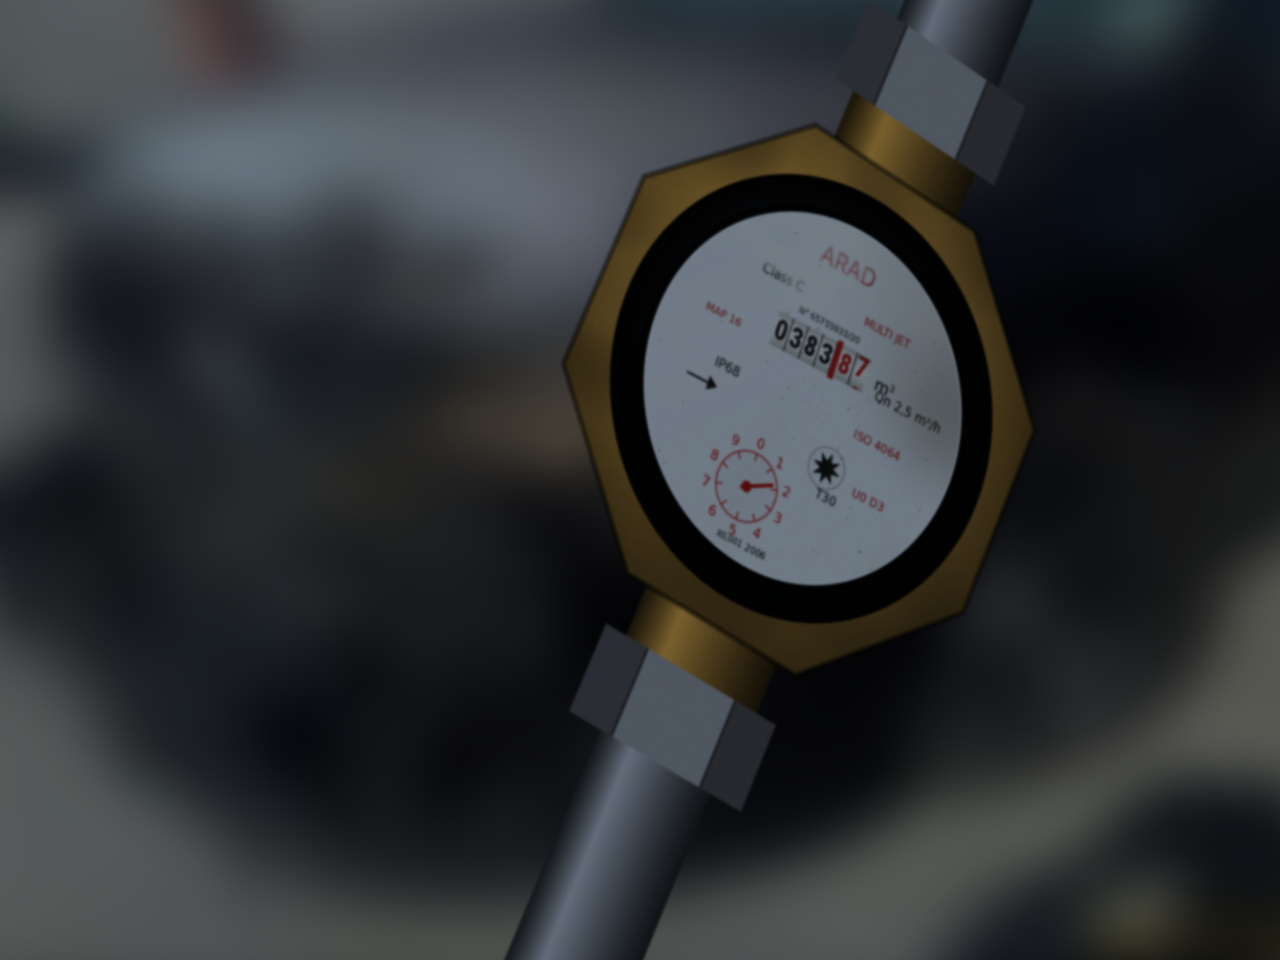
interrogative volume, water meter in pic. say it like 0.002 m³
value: 383.871 m³
